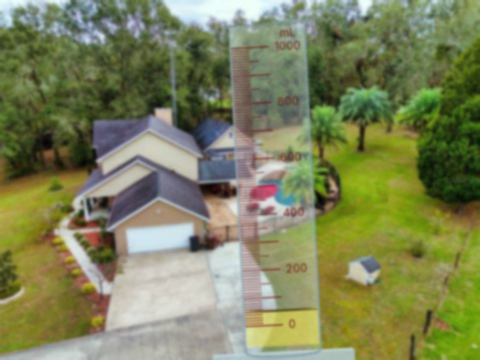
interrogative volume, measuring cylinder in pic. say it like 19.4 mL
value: 50 mL
